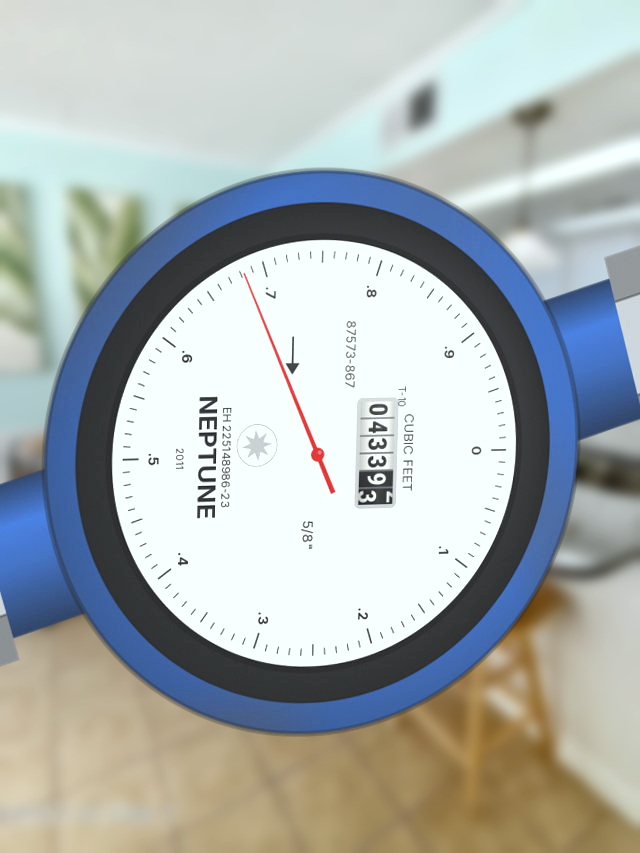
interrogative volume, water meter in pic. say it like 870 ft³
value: 43392.68 ft³
